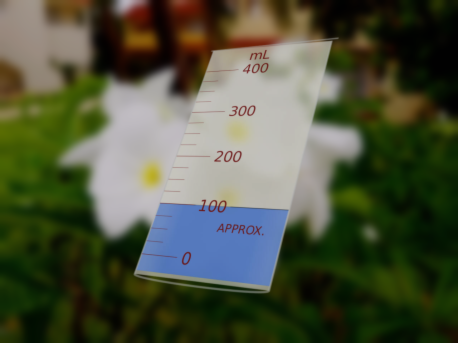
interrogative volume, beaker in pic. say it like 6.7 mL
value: 100 mL
